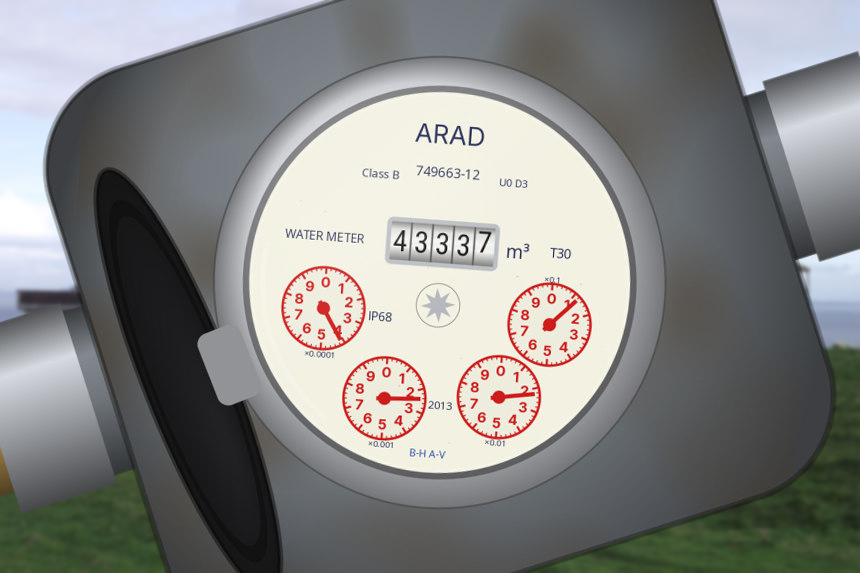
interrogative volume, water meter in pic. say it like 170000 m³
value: 43337.1224 m³
